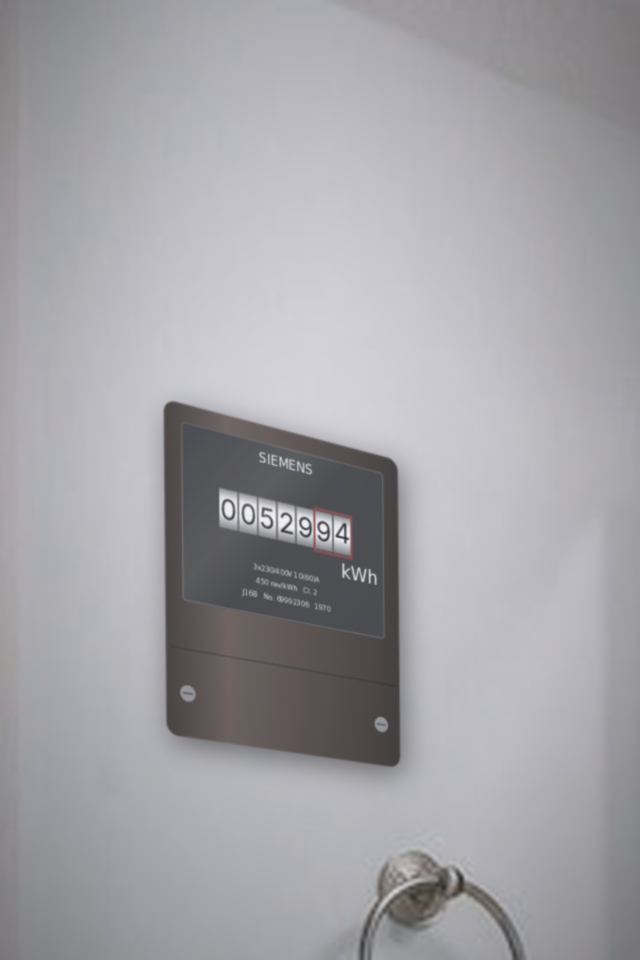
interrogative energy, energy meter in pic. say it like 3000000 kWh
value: 529.94 kWh
